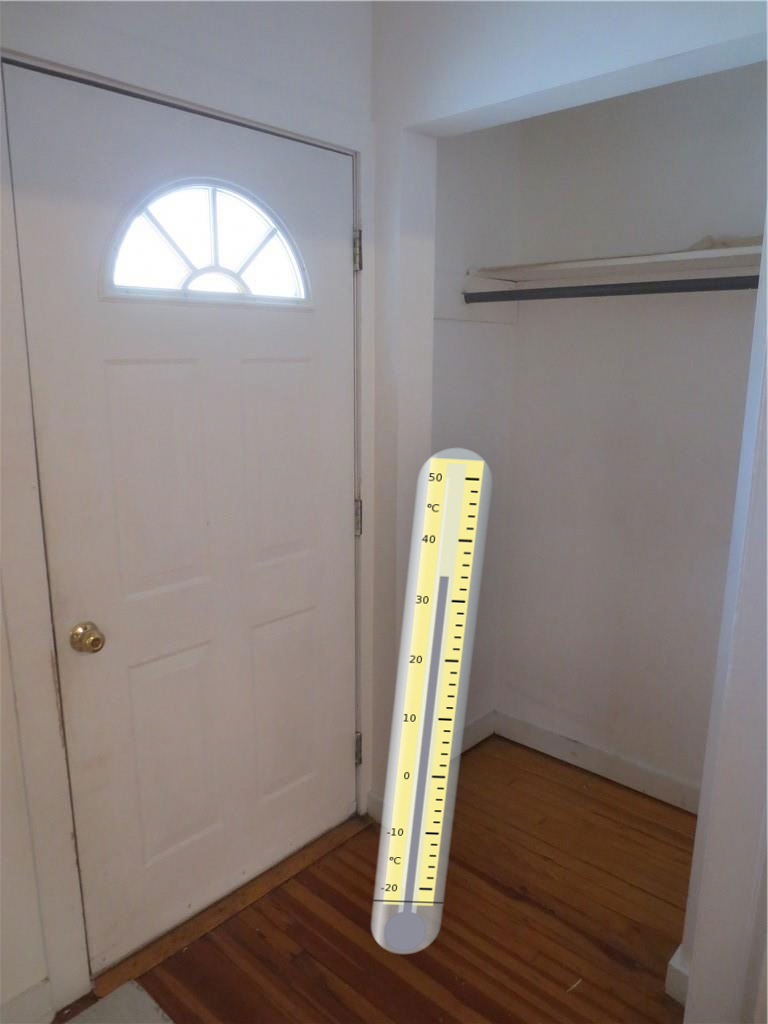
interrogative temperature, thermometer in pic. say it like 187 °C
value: 34 °C
